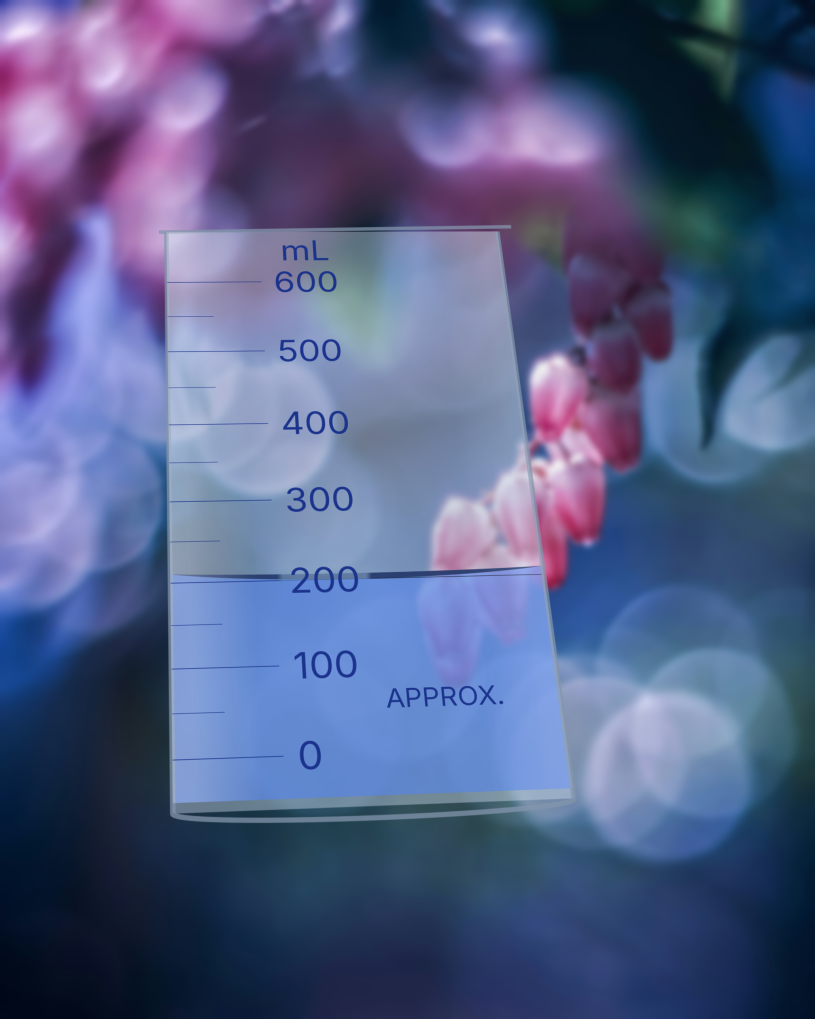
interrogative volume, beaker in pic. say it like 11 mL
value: 200 mL
